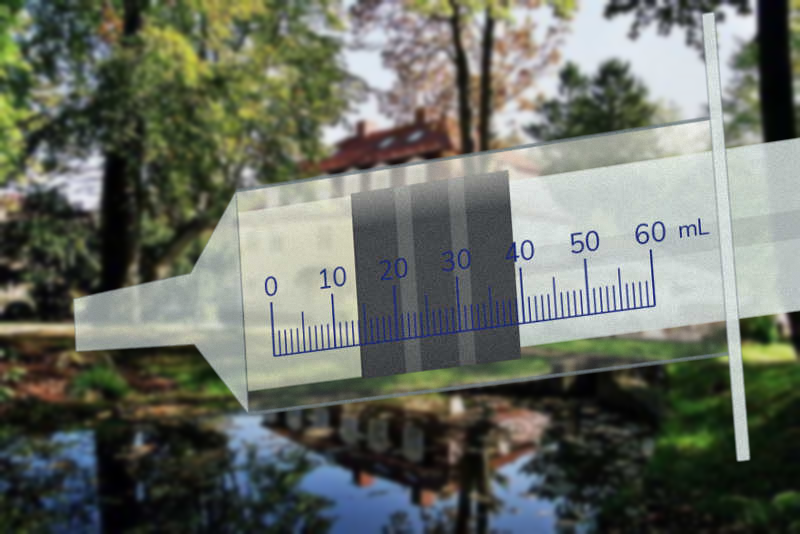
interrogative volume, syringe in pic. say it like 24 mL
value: 14 mL
